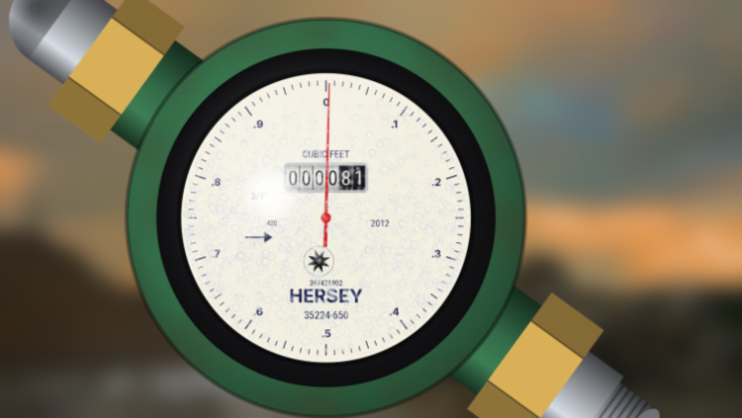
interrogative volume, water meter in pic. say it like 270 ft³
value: 81.00 ft³
